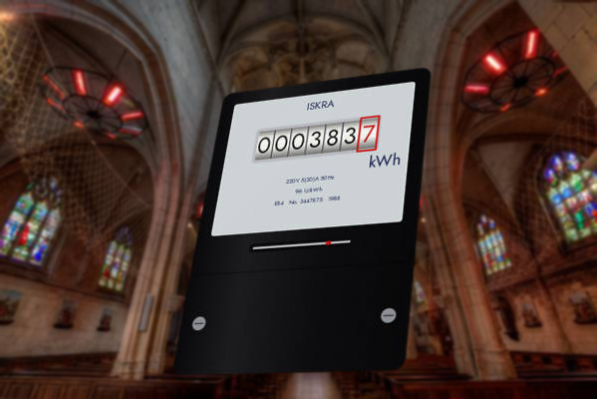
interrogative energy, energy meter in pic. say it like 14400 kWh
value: 383.7 kWh
